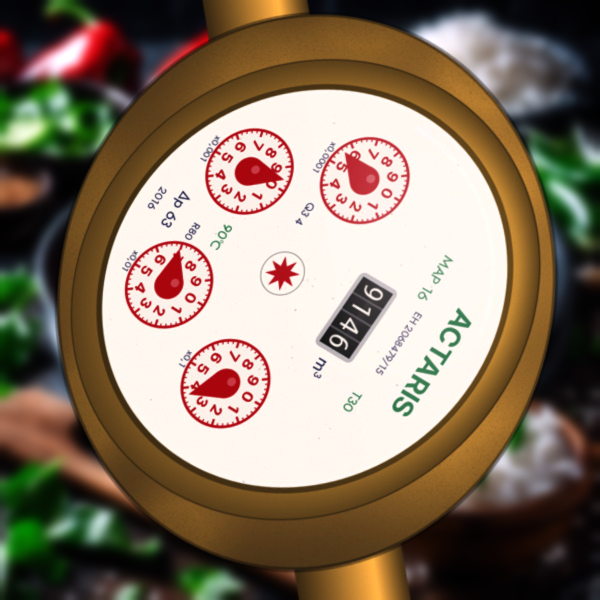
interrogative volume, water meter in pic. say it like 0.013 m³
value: 9146.3695 m³
